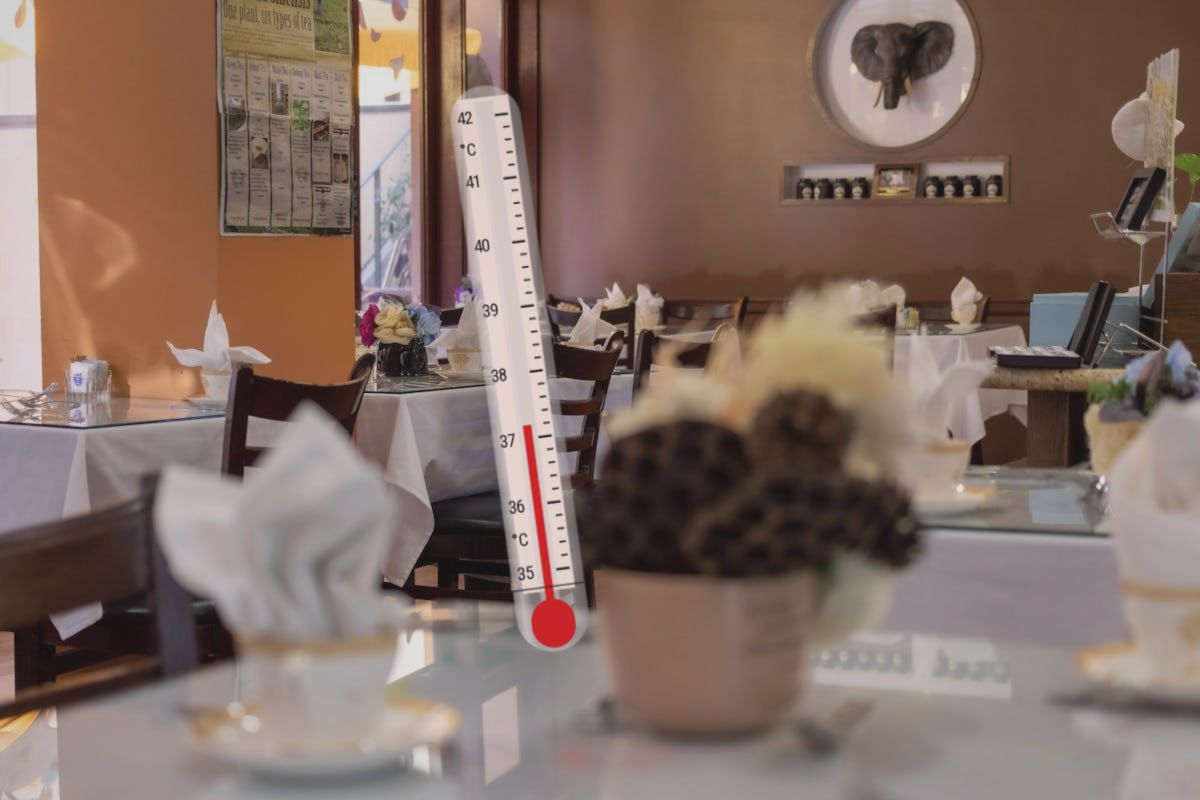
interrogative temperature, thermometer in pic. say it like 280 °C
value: 37.2 °C
